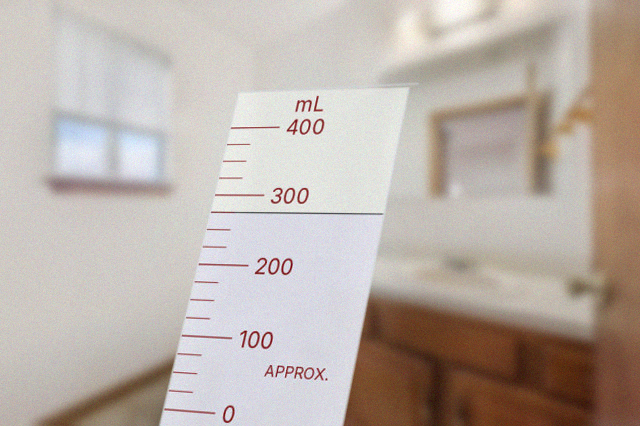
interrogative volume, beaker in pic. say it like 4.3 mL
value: 275 mL
